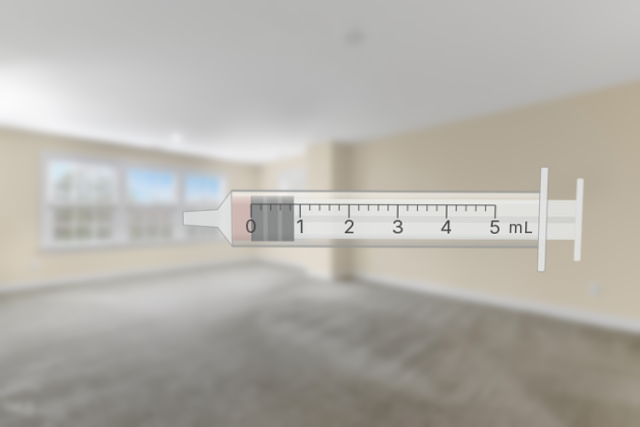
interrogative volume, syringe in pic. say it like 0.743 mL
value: 0 mL
